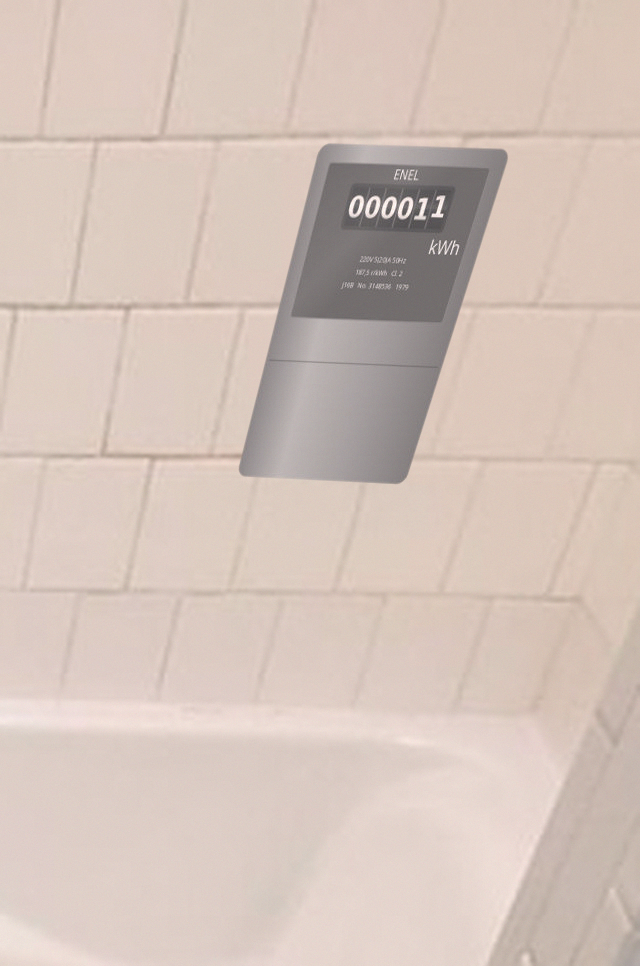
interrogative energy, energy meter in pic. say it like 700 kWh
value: 11 kWh
